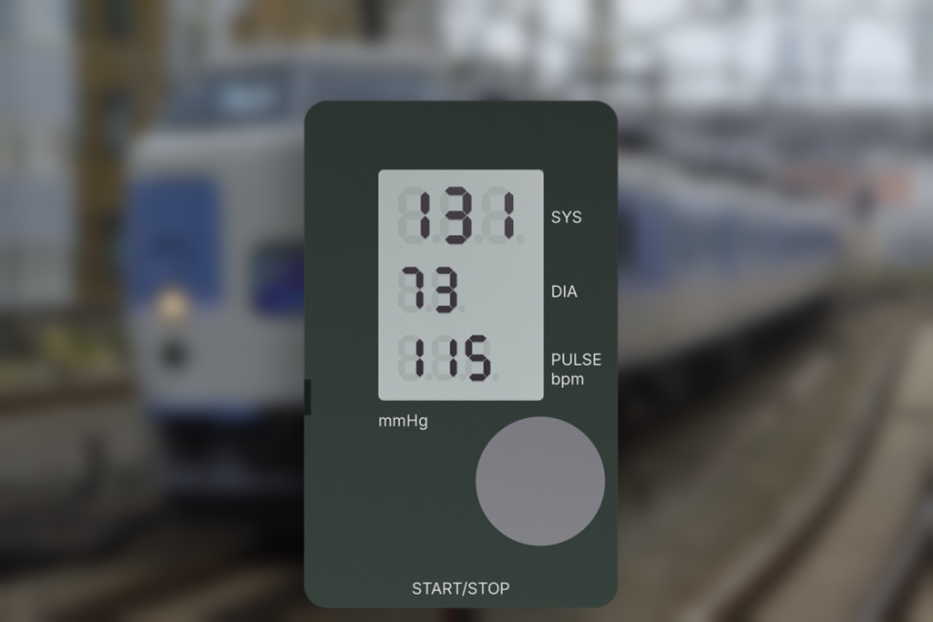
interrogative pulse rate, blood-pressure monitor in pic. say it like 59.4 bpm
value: 115 bpm
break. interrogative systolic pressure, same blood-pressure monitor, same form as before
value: 131 mmHg
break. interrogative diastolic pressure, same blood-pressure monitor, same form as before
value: 73 mmHg
